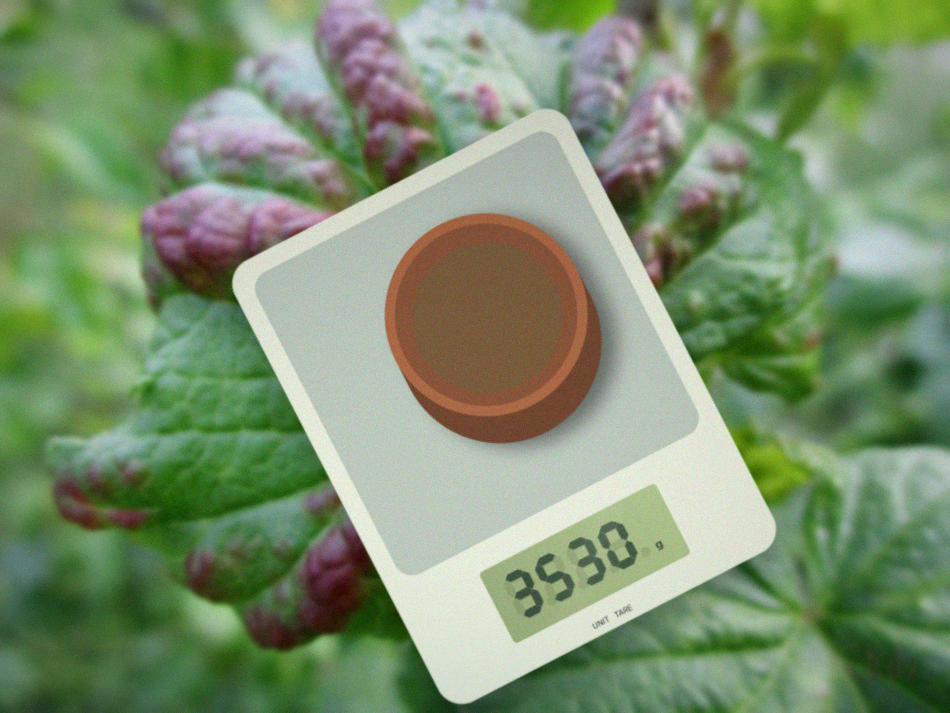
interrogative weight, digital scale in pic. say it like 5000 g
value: 3530 g
